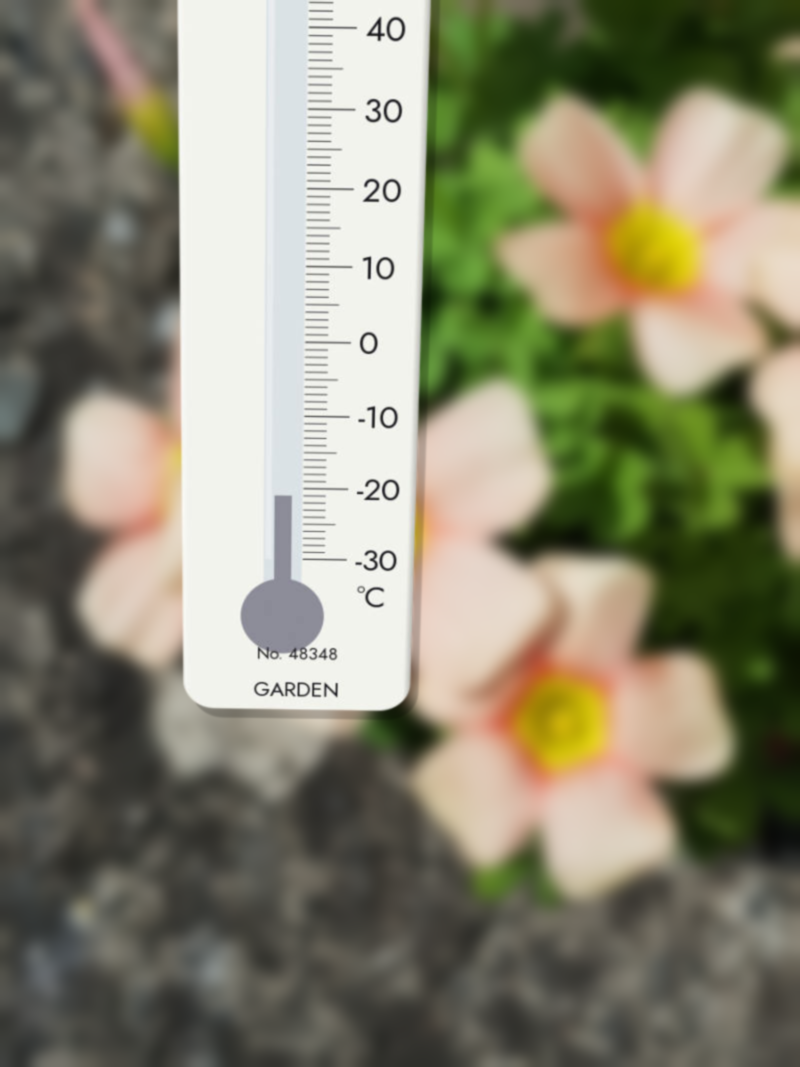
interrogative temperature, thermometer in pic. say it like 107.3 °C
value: -21 °C
